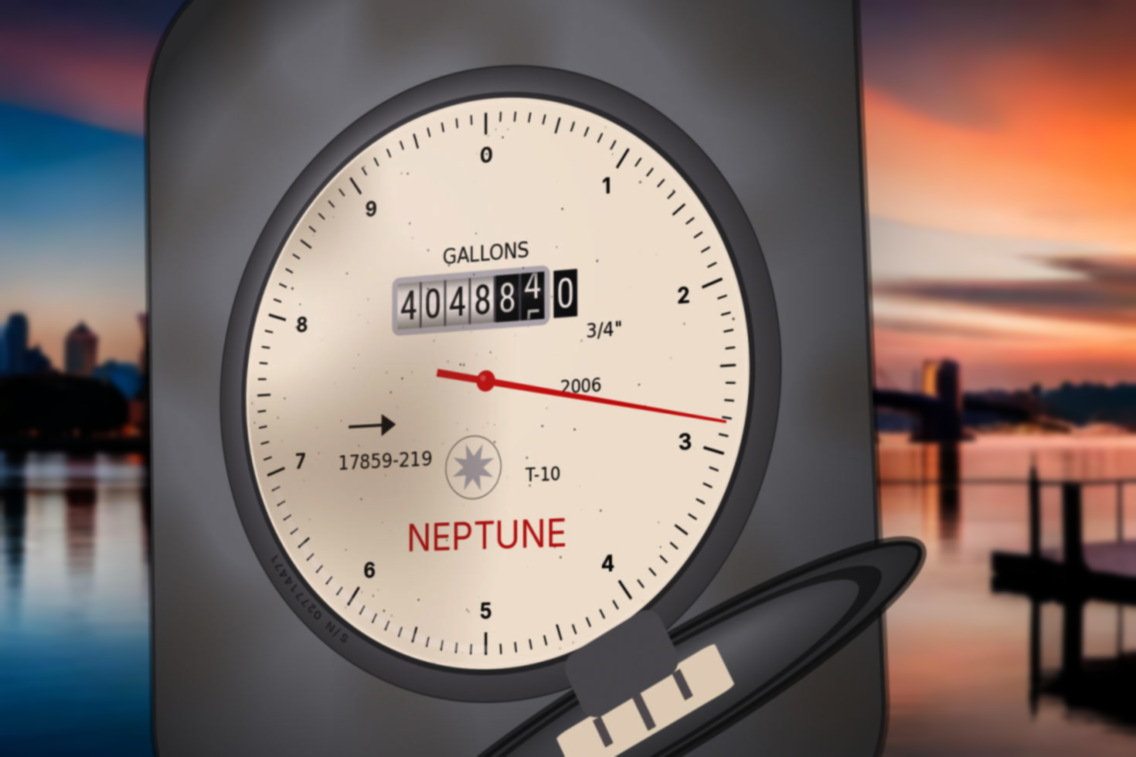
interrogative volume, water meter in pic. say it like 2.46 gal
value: 4048842.8 gal
